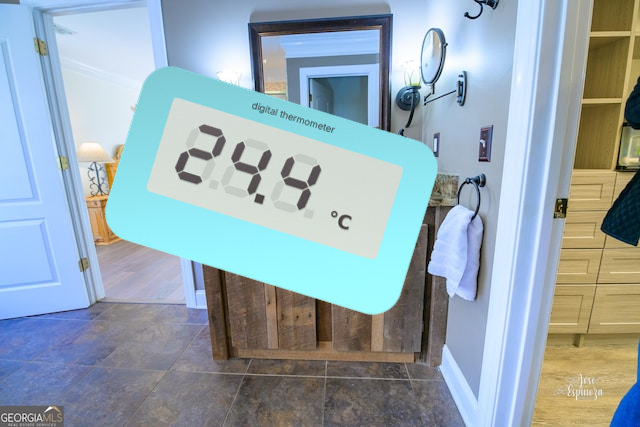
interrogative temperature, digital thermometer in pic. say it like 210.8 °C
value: 24.4 °C
